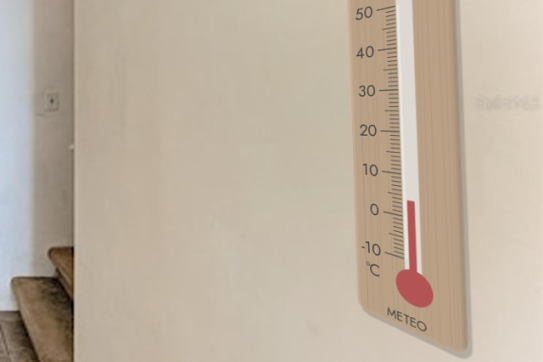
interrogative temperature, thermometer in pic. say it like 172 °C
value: 4 °C
